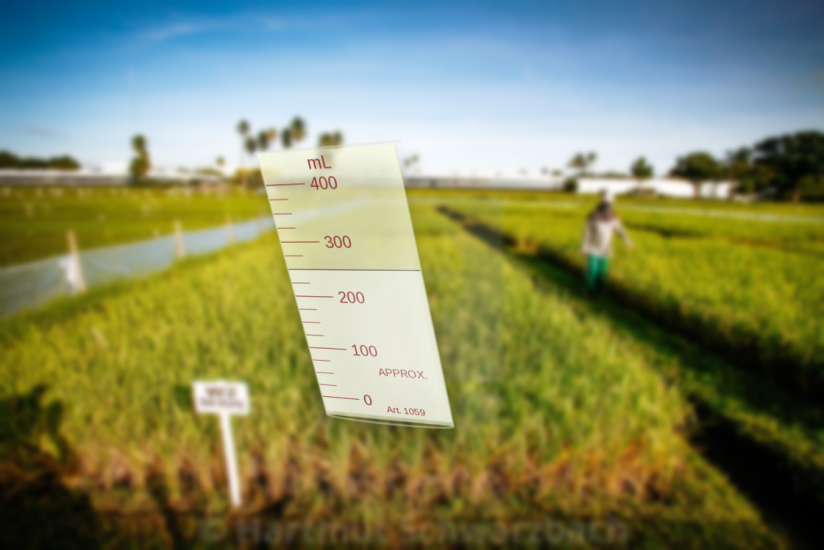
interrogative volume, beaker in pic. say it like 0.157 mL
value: 250 mL
